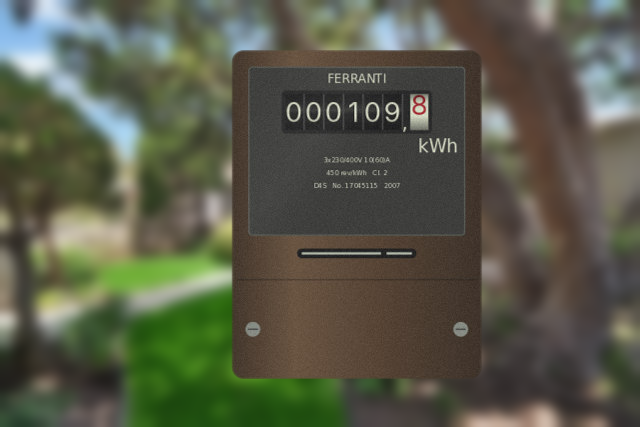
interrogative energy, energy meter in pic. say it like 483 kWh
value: 109.8 kWh
